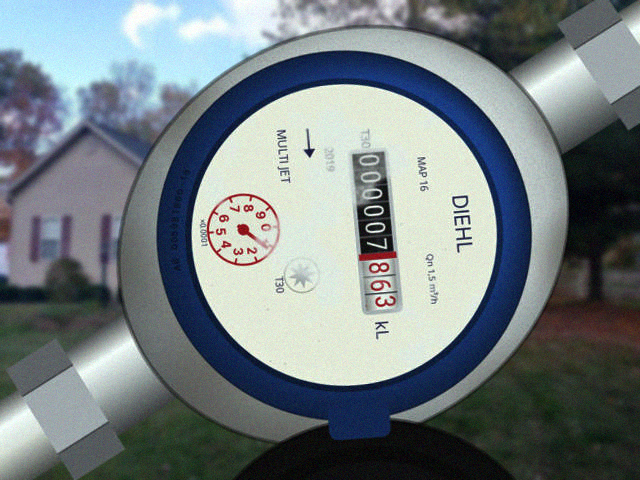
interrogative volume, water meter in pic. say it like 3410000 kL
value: 7.8631 kL
